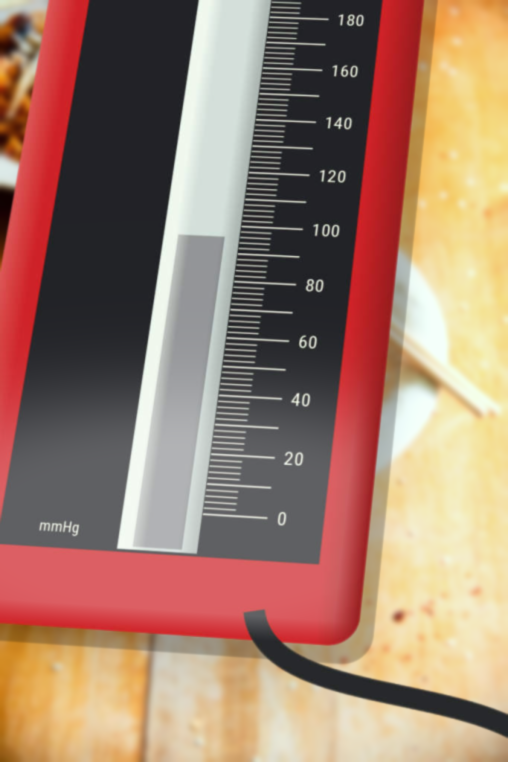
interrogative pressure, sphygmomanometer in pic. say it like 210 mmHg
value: 96 mmHg
